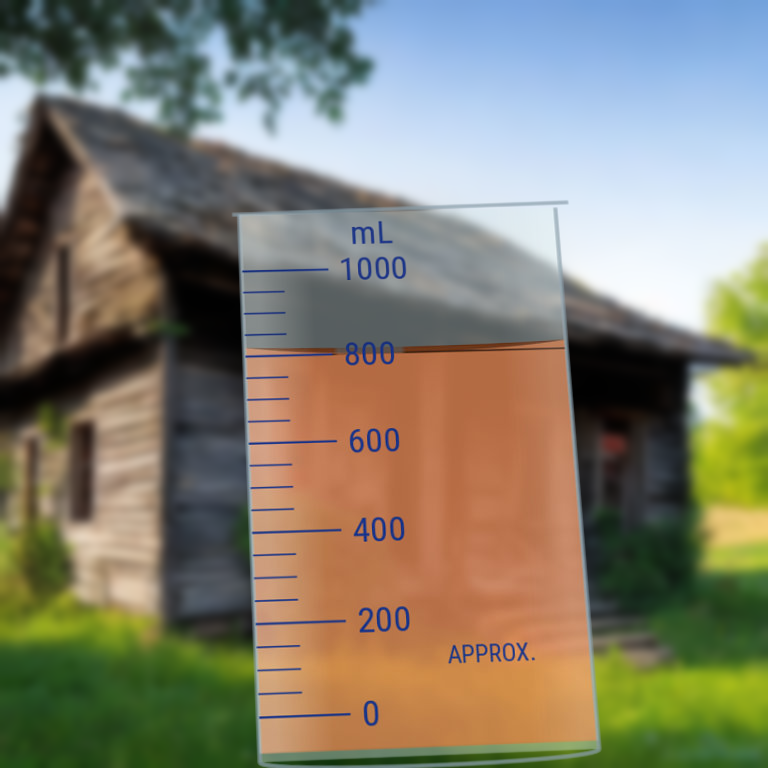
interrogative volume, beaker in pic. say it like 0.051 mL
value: 800 mL
